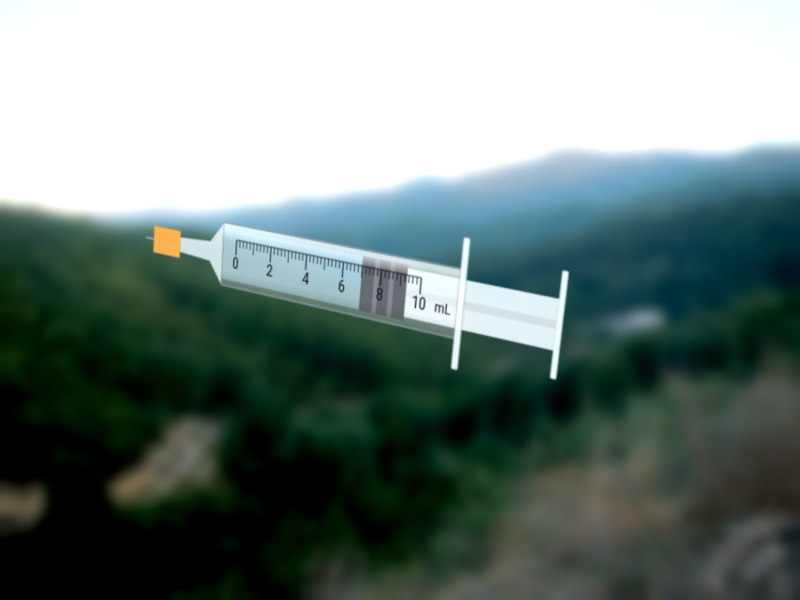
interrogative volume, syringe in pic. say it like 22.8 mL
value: 7 mL
